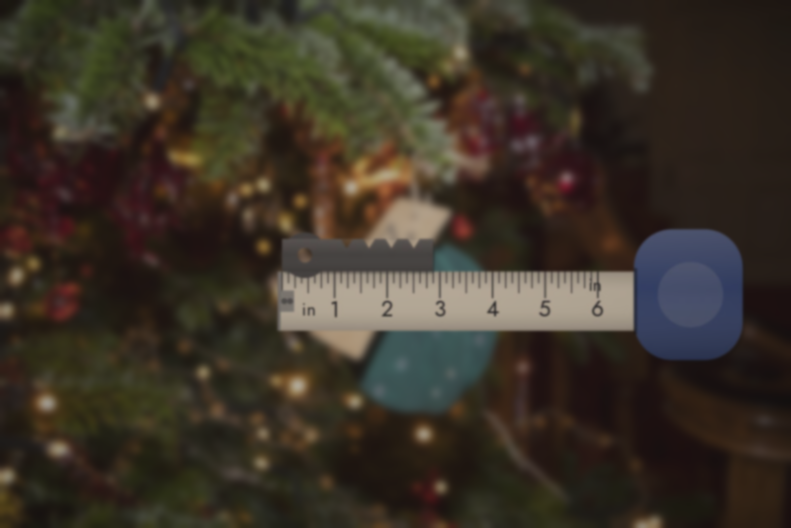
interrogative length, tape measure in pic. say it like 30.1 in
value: 2.875 in
